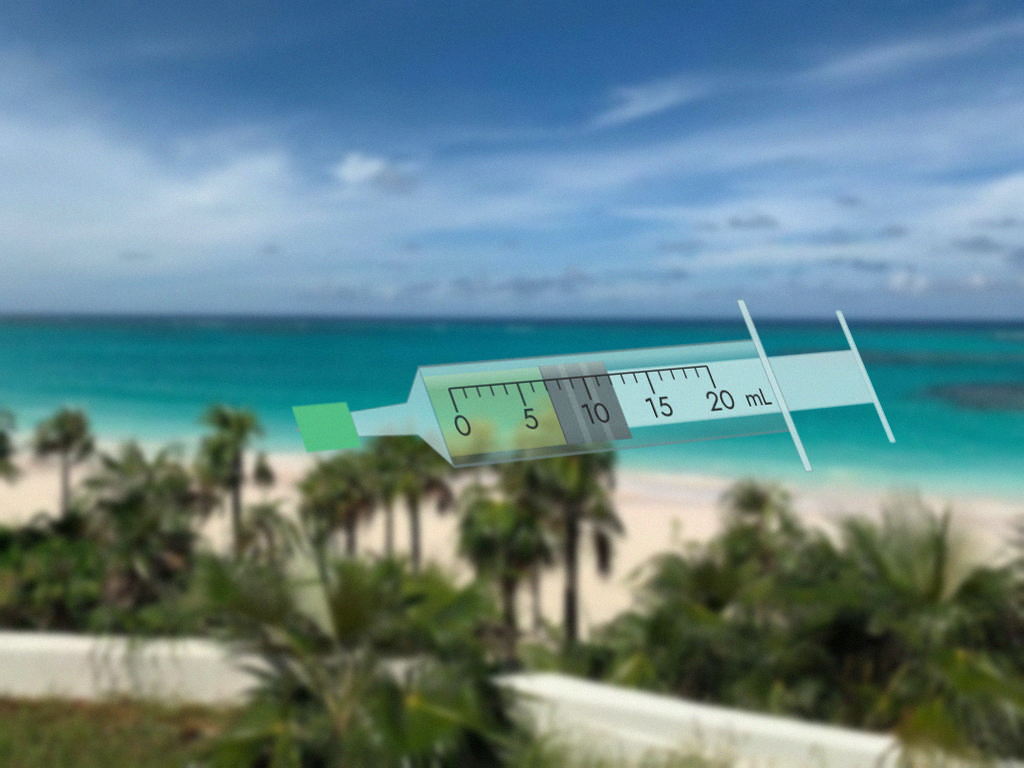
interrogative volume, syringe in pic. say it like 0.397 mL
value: 7 mL
